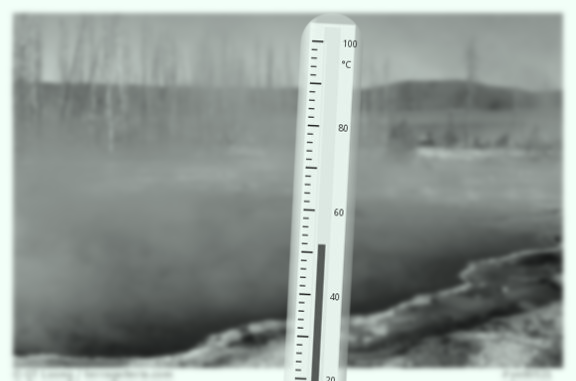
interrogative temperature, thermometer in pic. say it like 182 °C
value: 52 °C
